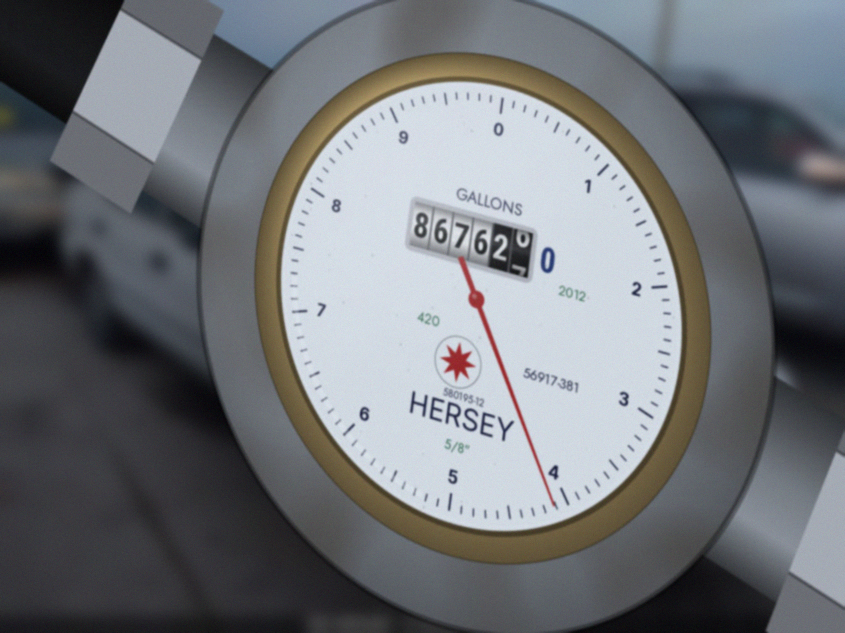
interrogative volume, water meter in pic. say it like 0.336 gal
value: 8676264.1 gal
